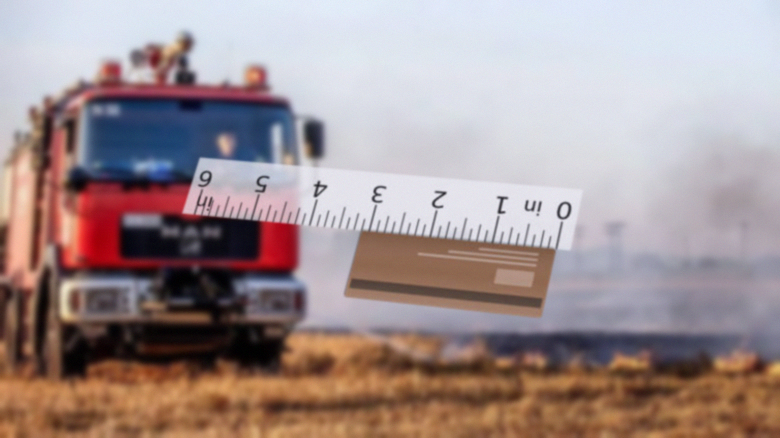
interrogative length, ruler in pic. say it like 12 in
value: 3.125 in
